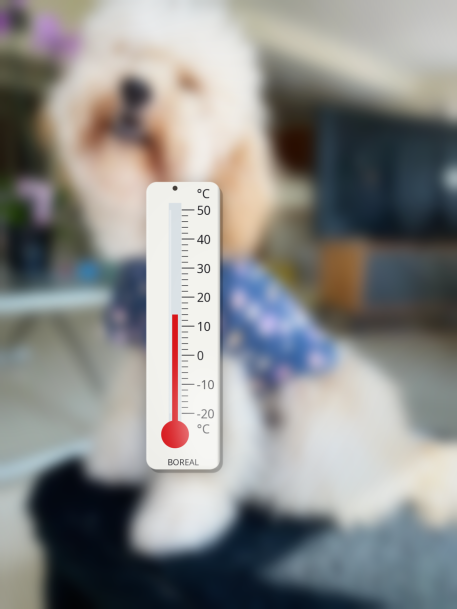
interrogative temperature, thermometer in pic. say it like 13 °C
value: 14 °C
